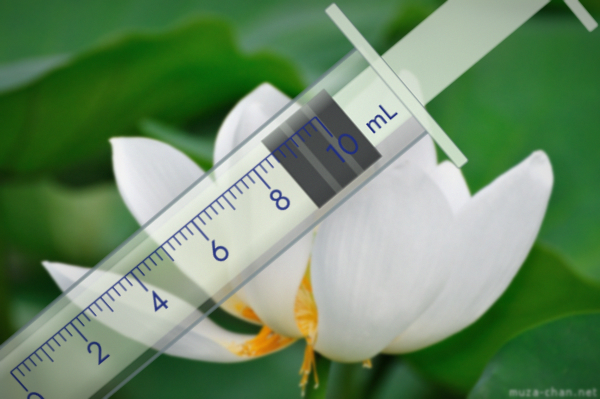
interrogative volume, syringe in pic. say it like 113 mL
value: 8.6 mL
